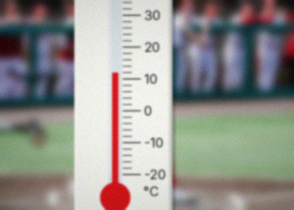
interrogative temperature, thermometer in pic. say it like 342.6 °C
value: 12 °C
